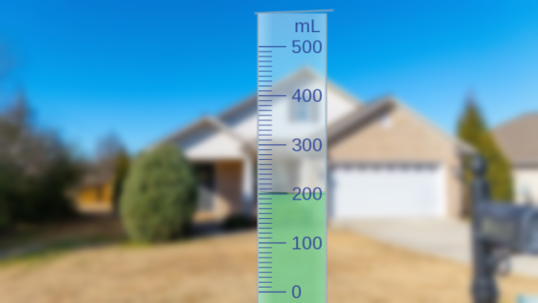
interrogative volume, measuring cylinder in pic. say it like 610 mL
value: 200 mL
